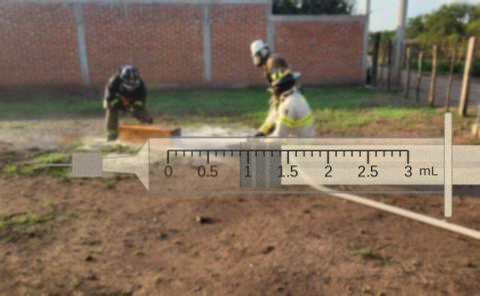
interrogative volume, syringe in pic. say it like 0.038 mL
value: 0.9 mL
